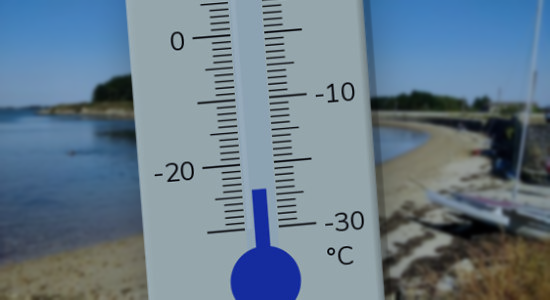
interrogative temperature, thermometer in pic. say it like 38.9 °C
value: -24 °C
